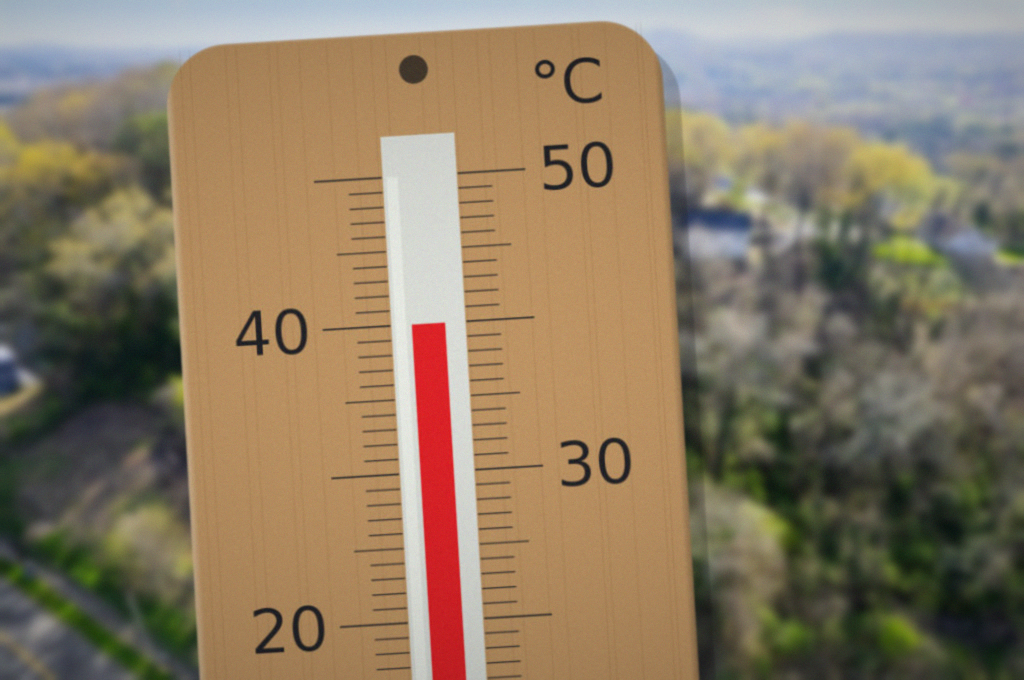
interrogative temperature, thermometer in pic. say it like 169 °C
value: 40 °C
